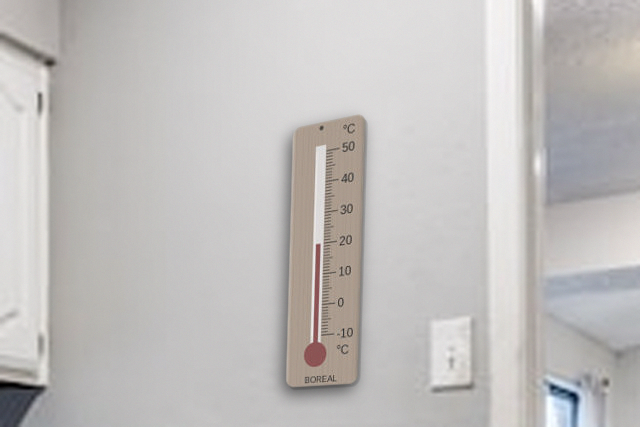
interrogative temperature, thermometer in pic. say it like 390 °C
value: 20 °C
